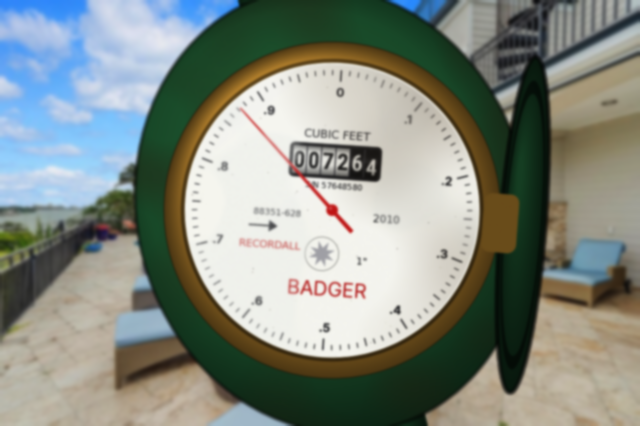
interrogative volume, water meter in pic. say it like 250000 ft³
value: 7263.87 ft³
